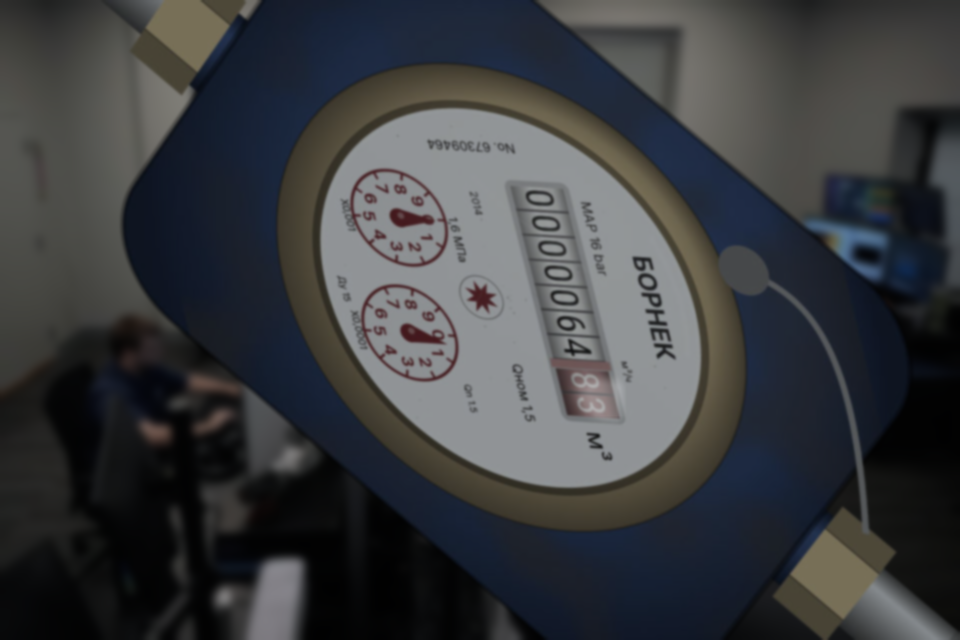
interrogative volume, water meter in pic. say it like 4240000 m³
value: 64.8300 m³
